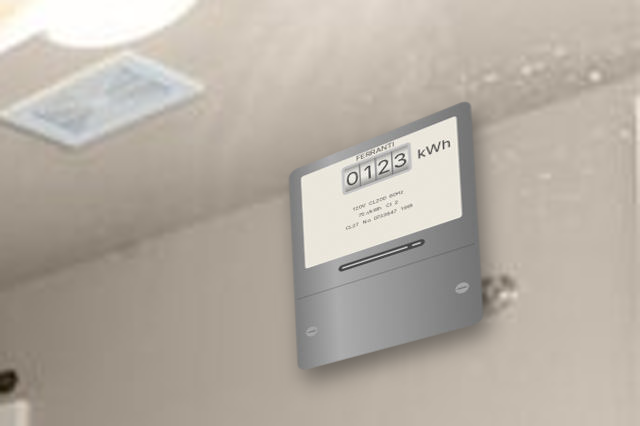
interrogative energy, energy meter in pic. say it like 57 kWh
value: 123 kWh
